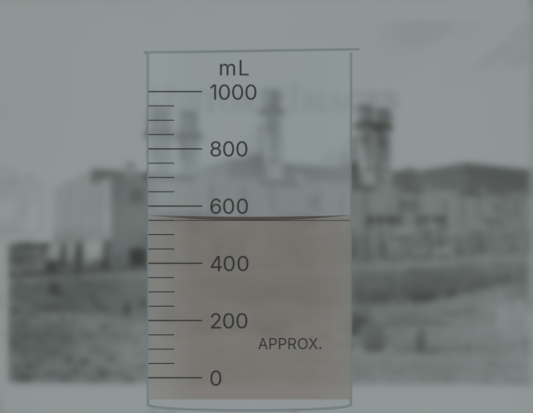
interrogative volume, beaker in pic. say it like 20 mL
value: 550 mL
